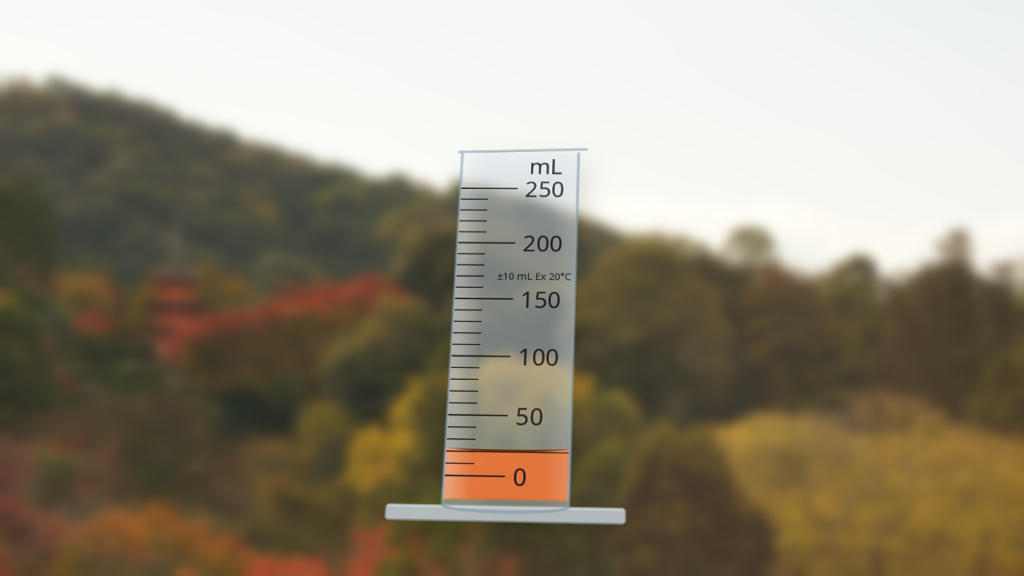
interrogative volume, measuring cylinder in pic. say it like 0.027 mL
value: 20 mL
